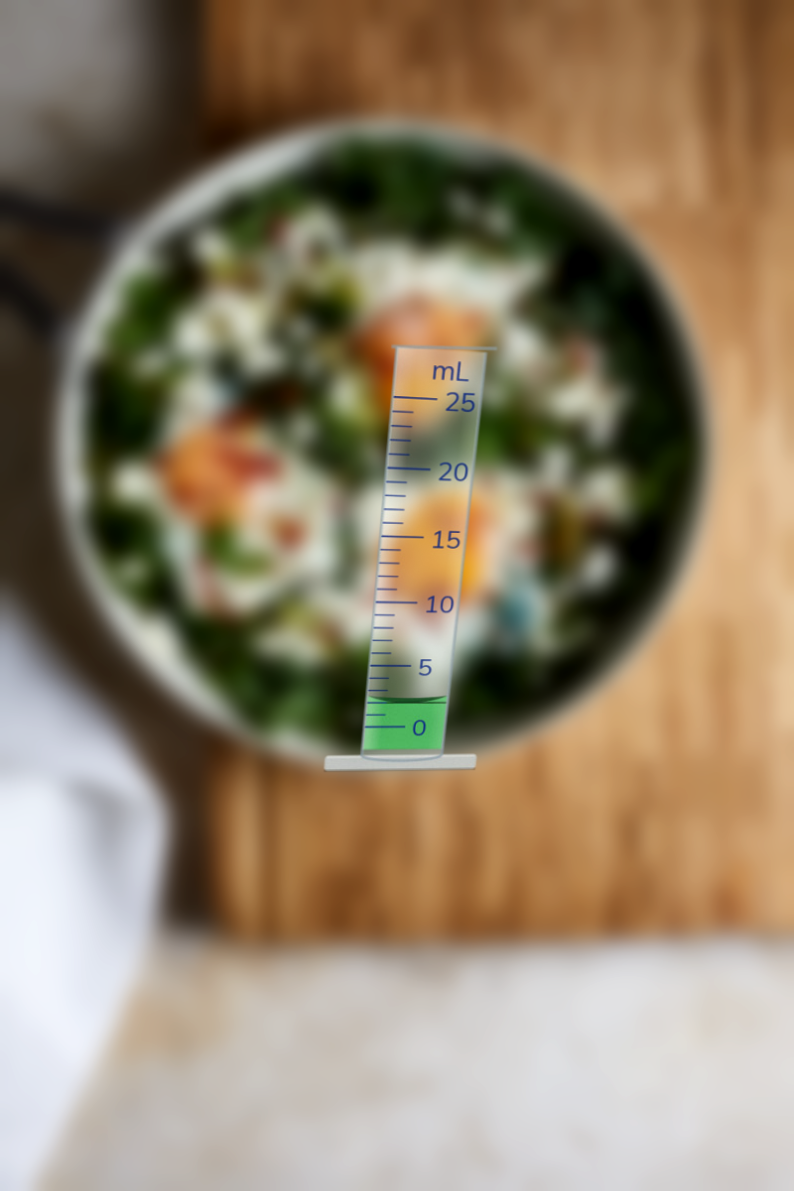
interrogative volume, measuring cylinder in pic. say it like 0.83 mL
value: 2 mL
